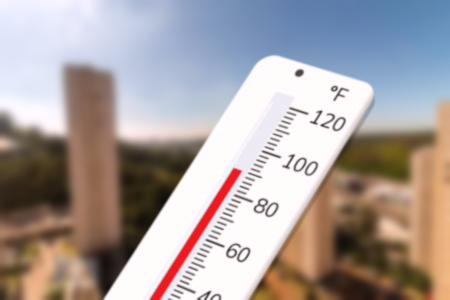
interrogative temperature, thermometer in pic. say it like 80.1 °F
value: 90 °F
